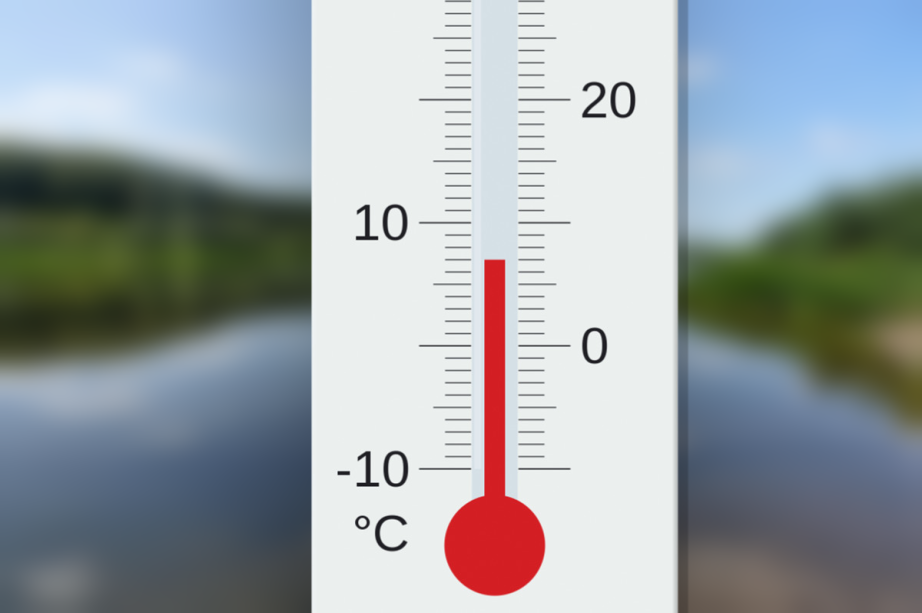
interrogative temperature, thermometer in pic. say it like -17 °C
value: 7 °C
